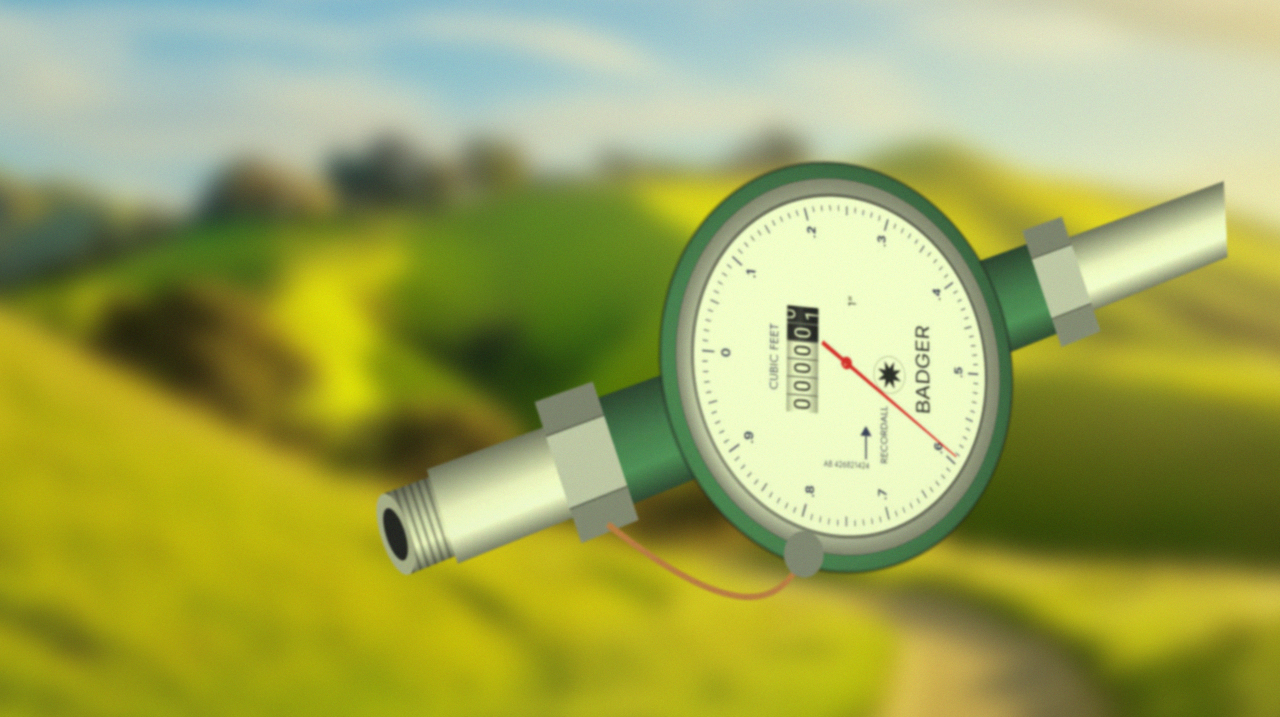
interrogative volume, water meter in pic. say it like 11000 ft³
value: 0.59 ft³
